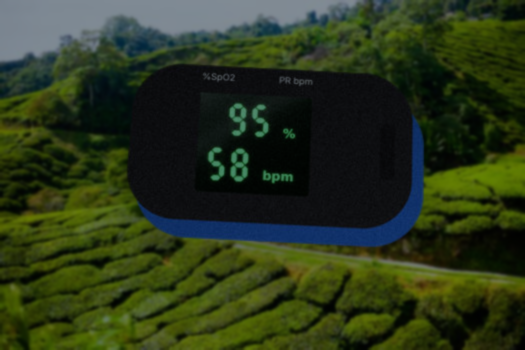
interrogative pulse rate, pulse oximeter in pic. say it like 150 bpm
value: 58 bpm
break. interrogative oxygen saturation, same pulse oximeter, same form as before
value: 95 %
